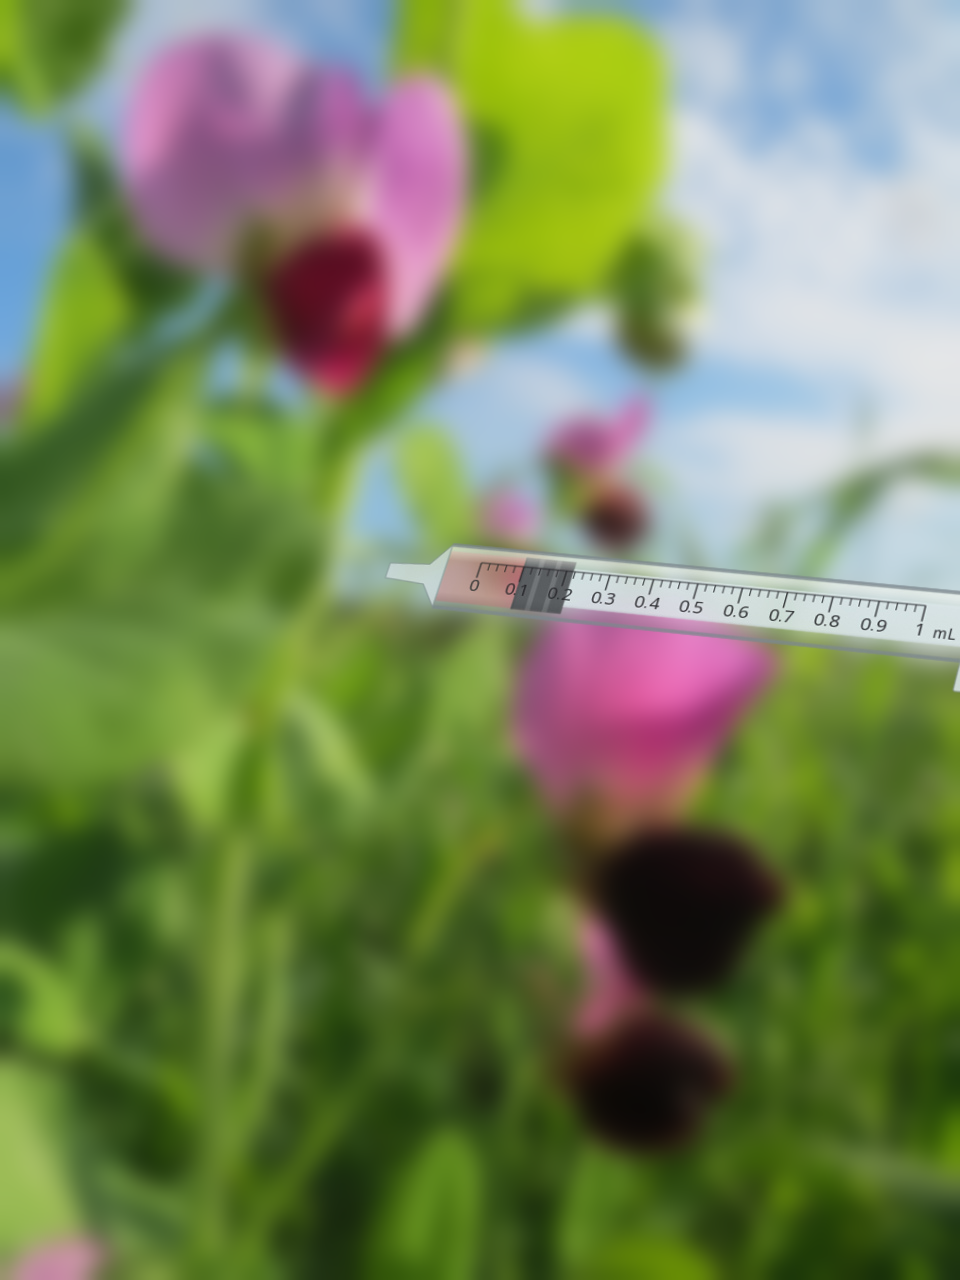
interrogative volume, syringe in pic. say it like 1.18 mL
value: 0.1 mL
